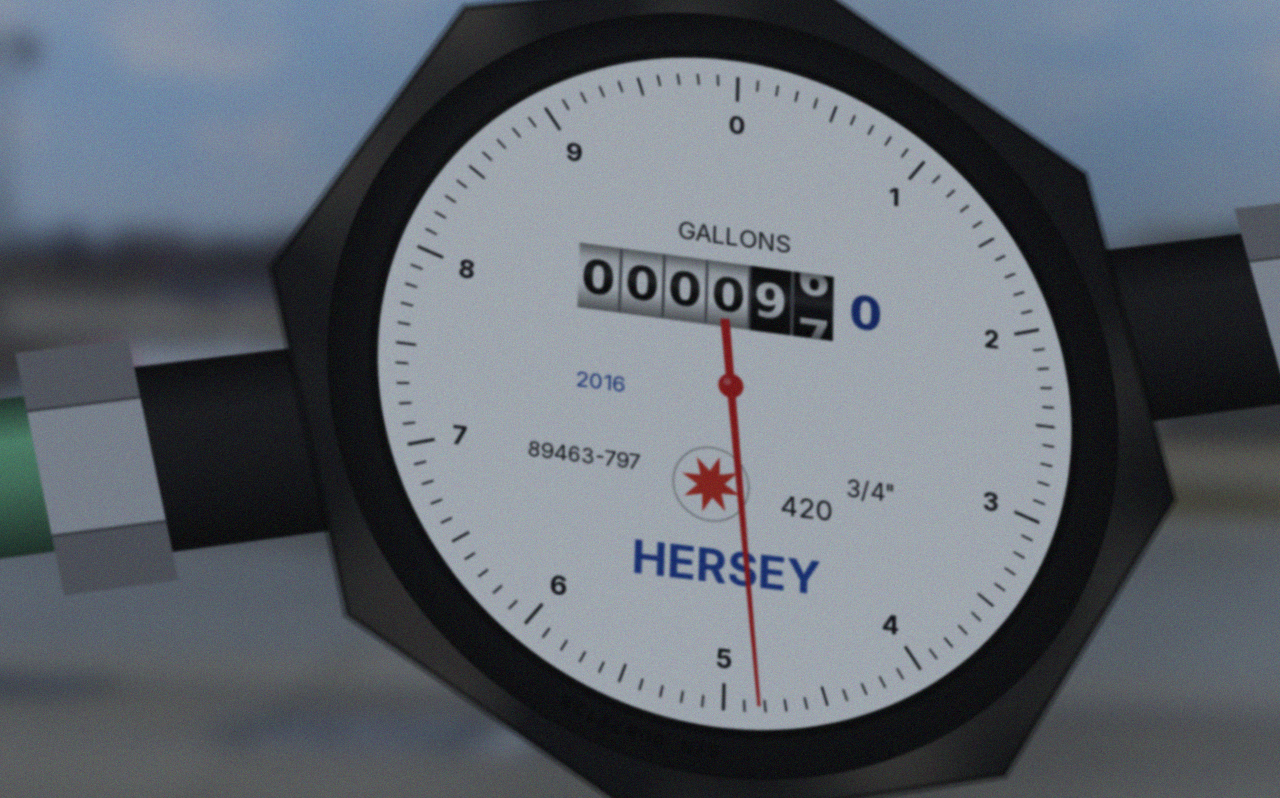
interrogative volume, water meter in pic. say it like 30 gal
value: 964.8 gal
